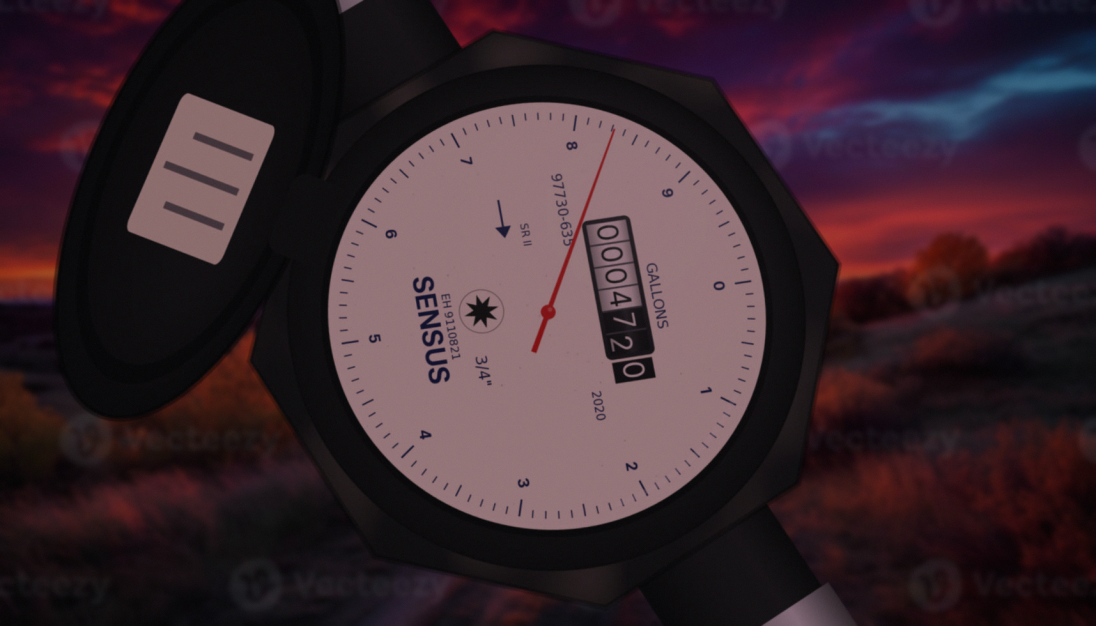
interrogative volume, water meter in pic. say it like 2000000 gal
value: 4718.3 gal
